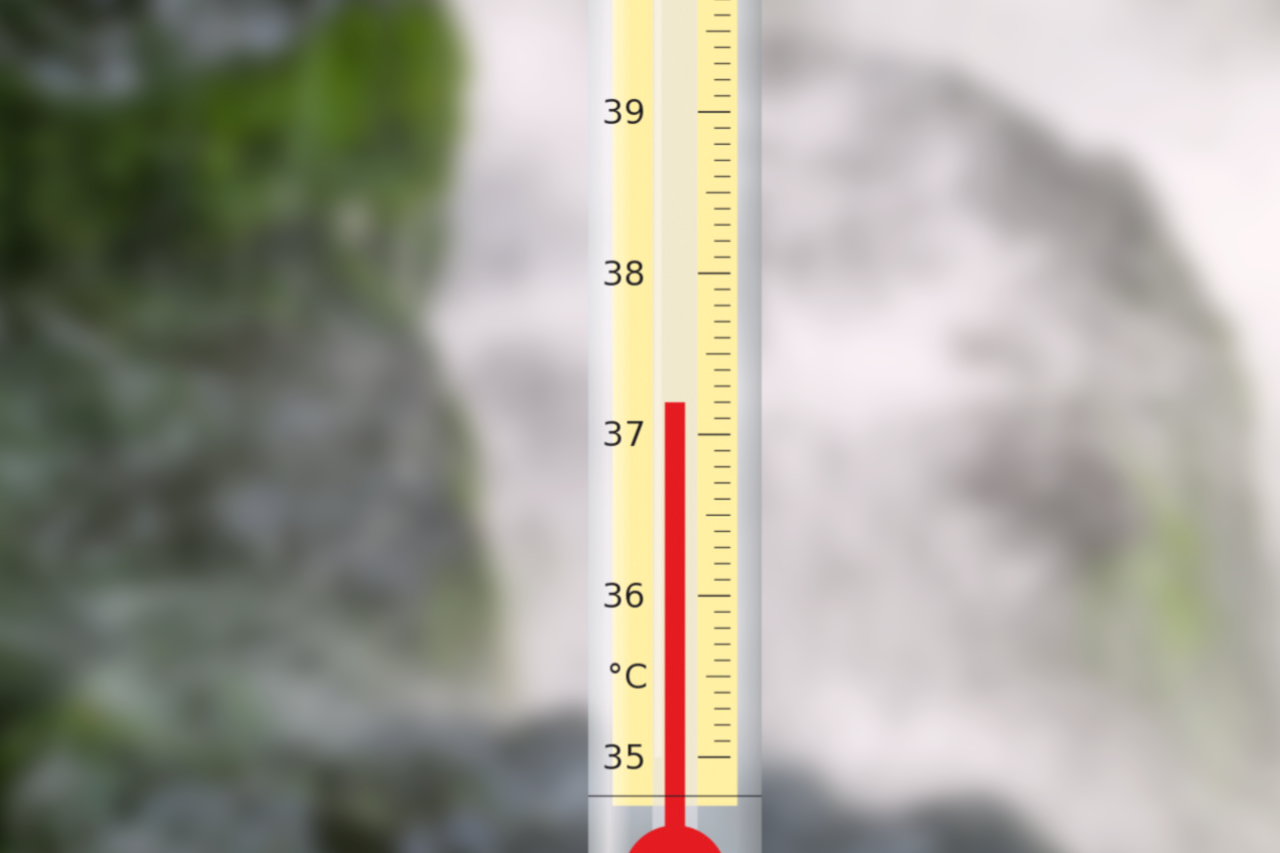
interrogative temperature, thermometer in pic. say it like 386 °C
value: 37.2 °C
